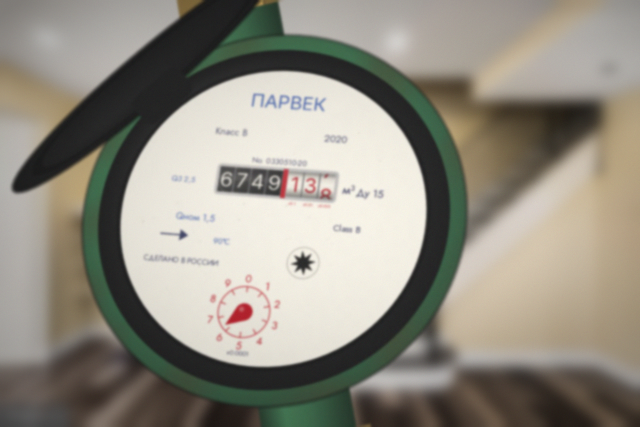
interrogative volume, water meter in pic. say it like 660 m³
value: 6749.1376 m³
